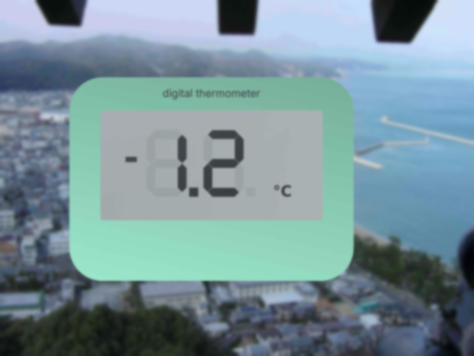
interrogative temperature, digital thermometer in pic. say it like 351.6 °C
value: -1.2 °C
